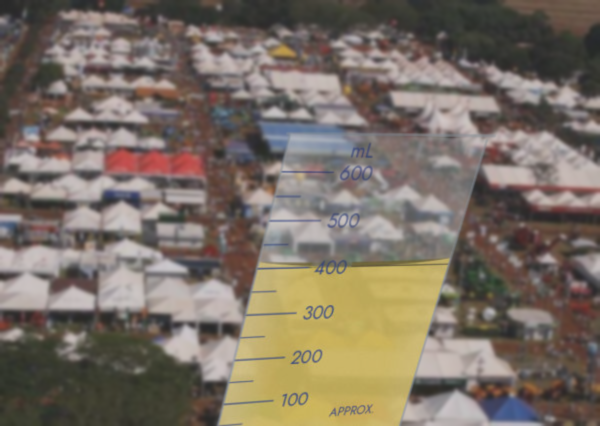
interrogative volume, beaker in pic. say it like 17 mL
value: 400 mL
